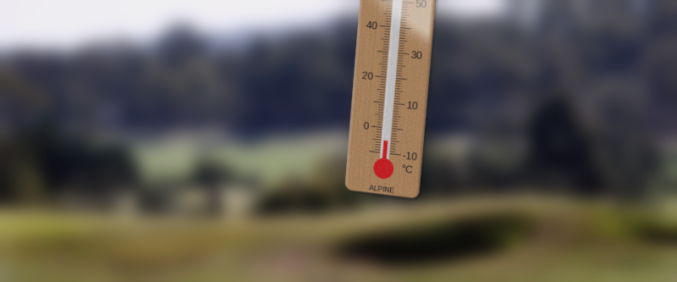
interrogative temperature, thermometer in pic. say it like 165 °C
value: -5 °C
